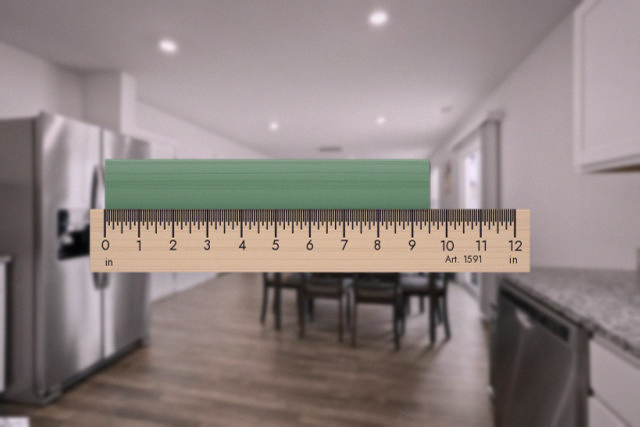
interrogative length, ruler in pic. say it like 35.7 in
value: 9.5 in
